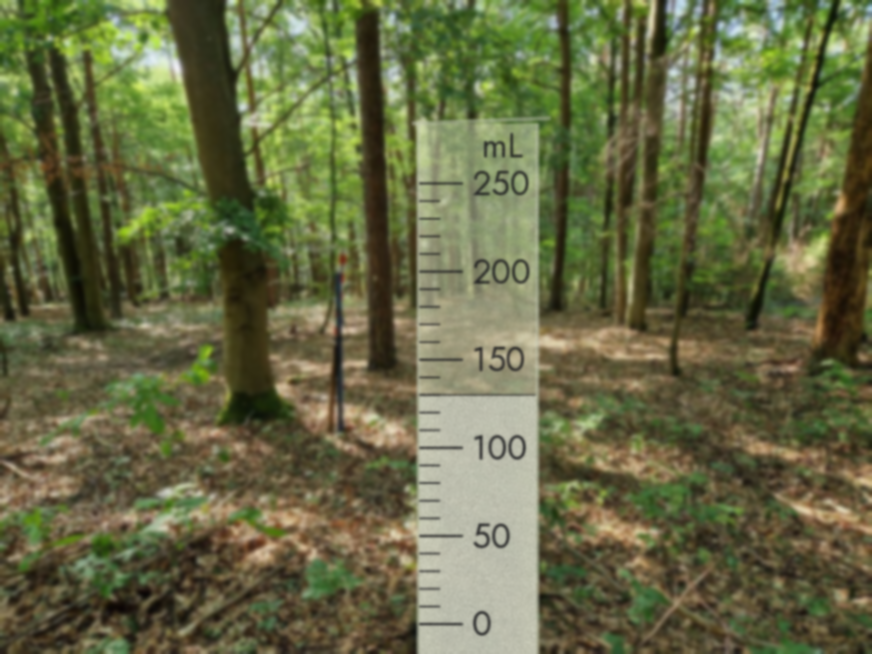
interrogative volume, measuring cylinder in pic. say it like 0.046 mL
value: 130 mL
